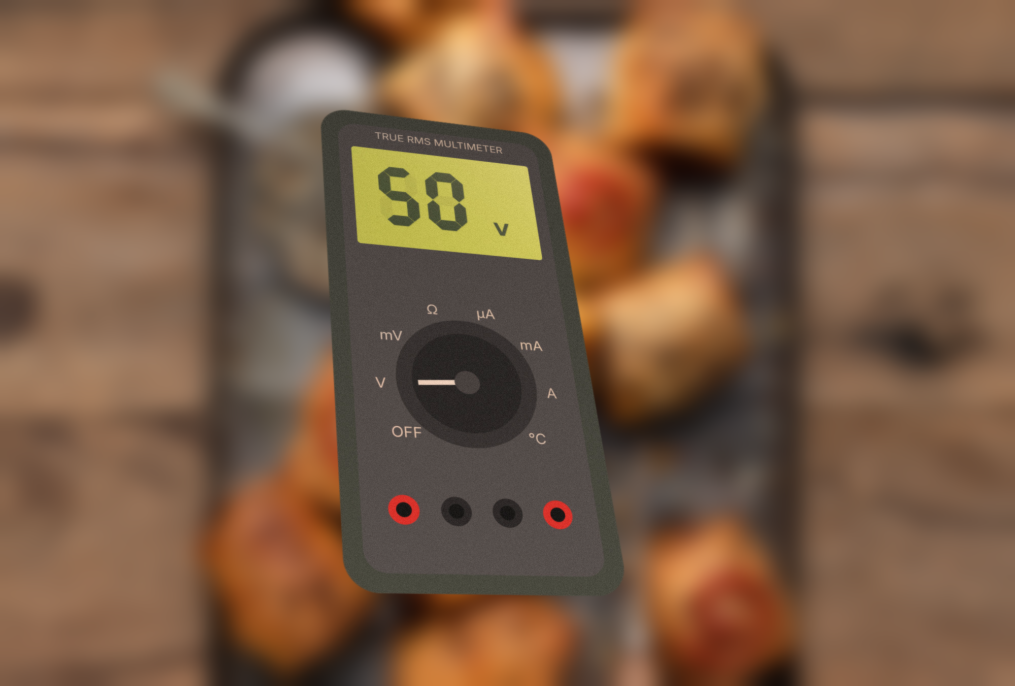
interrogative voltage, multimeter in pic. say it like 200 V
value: 50 V
